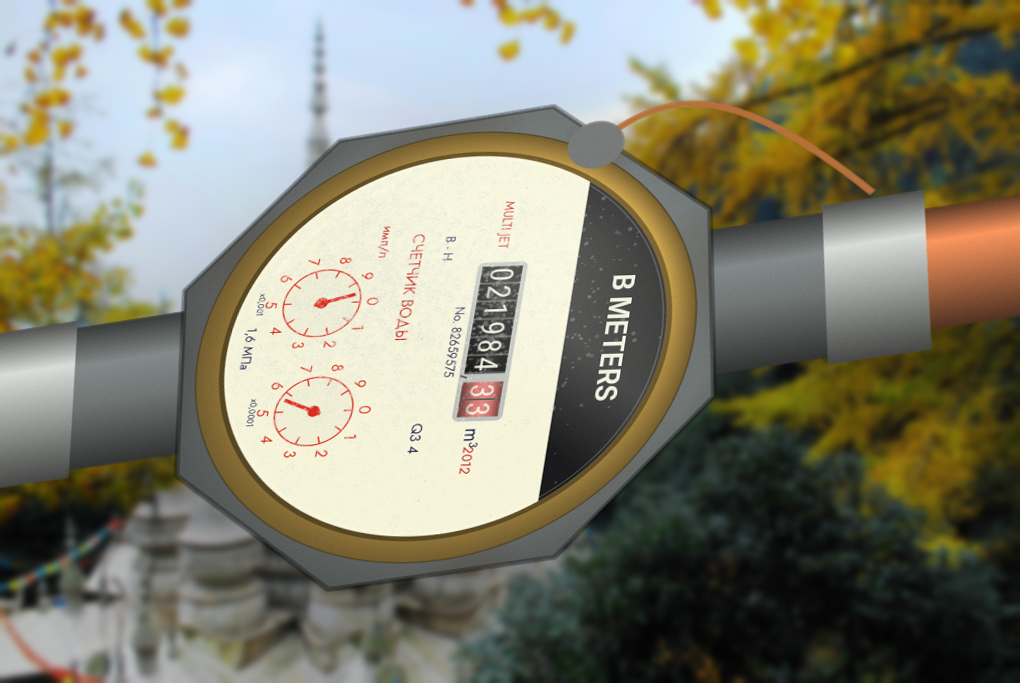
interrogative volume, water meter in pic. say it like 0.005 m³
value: 21984.3295 m³
